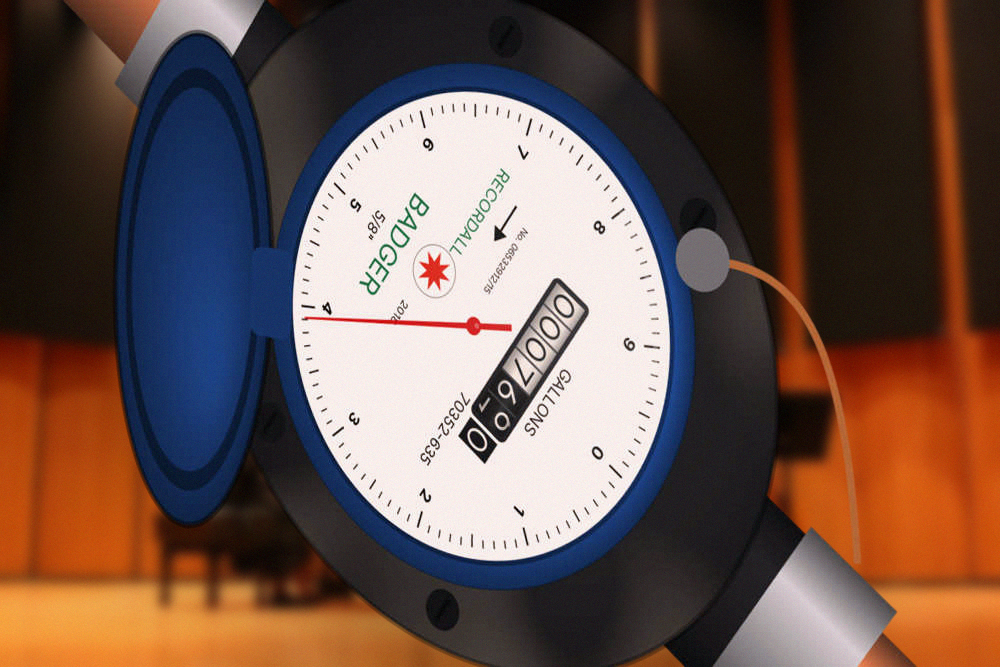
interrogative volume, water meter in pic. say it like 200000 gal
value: 7663.9 gal
